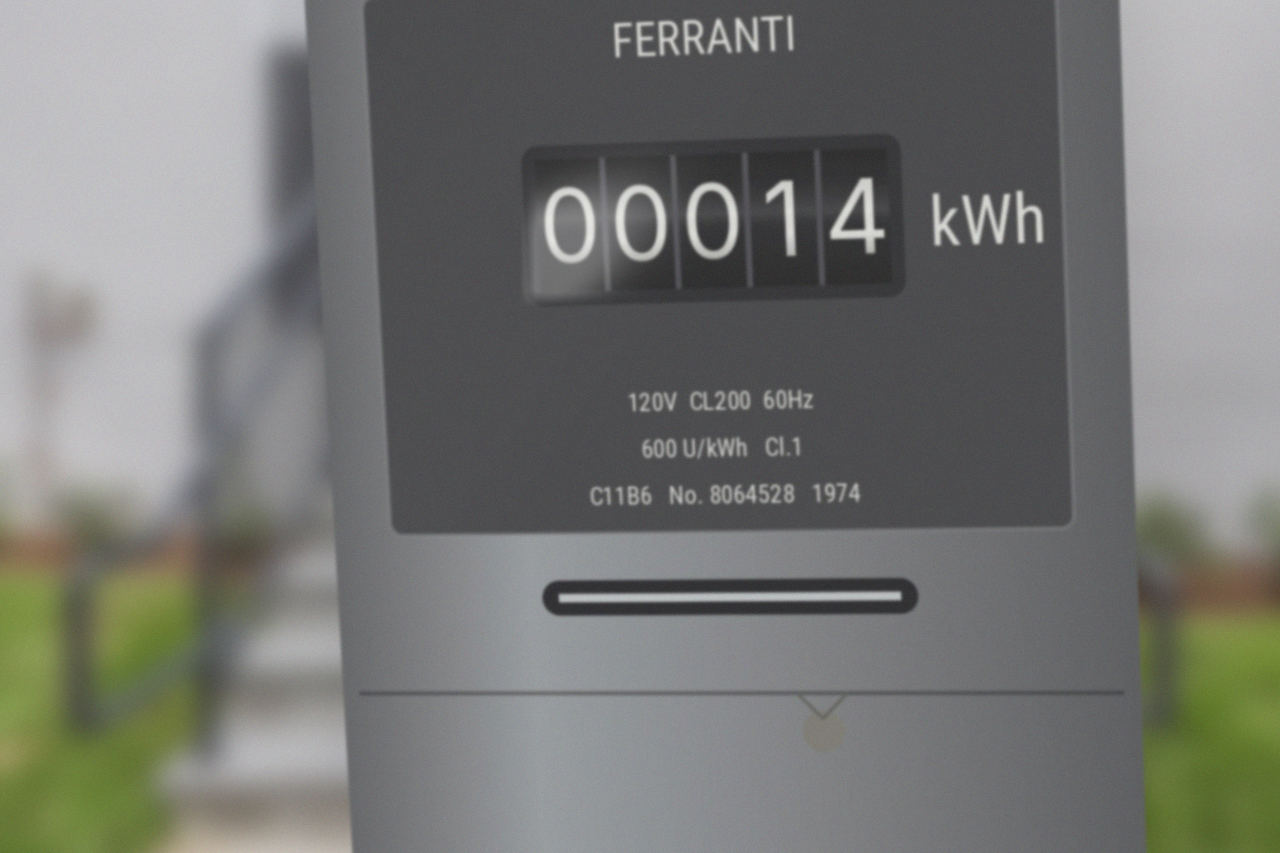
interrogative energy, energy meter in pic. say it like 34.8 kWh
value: 14 kWh
